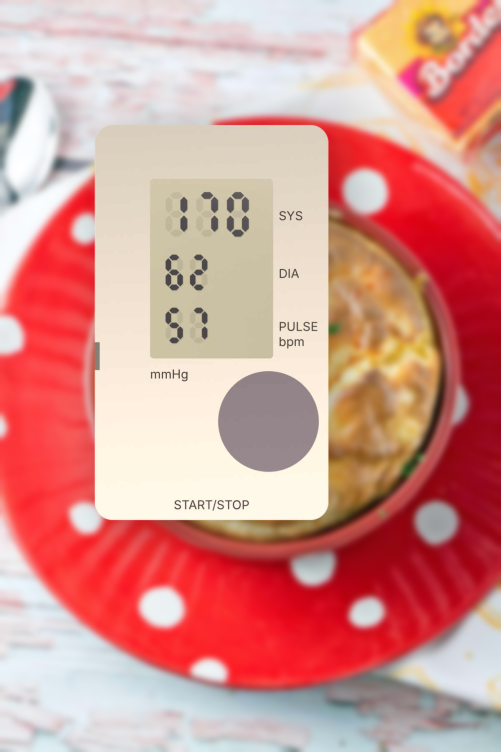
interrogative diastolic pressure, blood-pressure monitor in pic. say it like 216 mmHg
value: 62 mmHg
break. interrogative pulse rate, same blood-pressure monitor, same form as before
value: 57 bpm
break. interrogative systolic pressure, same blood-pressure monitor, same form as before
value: 170 mmHg
